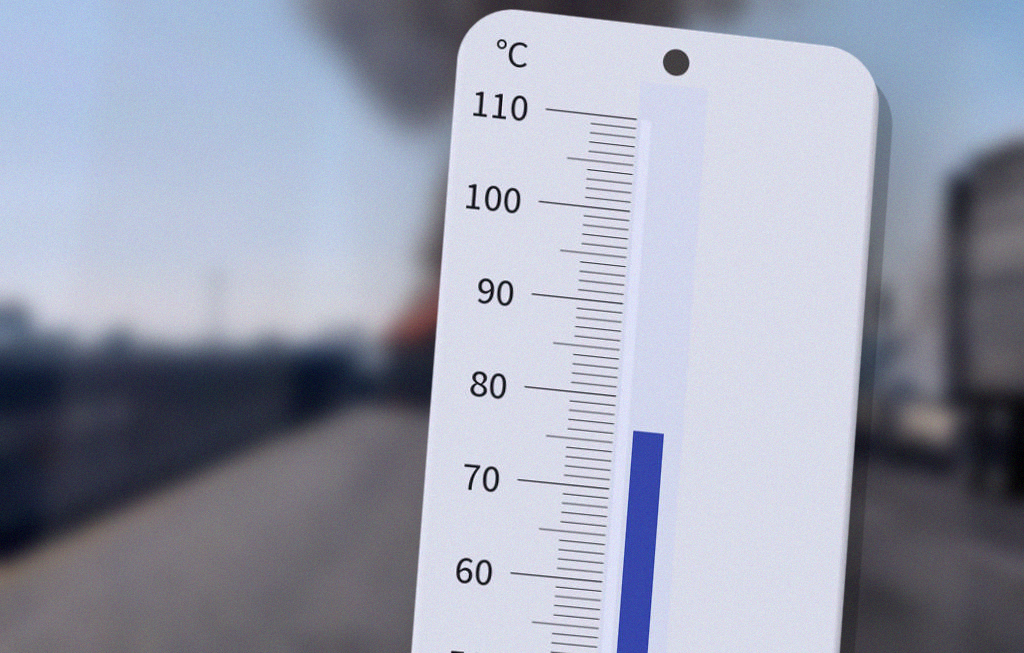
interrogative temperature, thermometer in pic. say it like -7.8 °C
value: 76.5 °C
